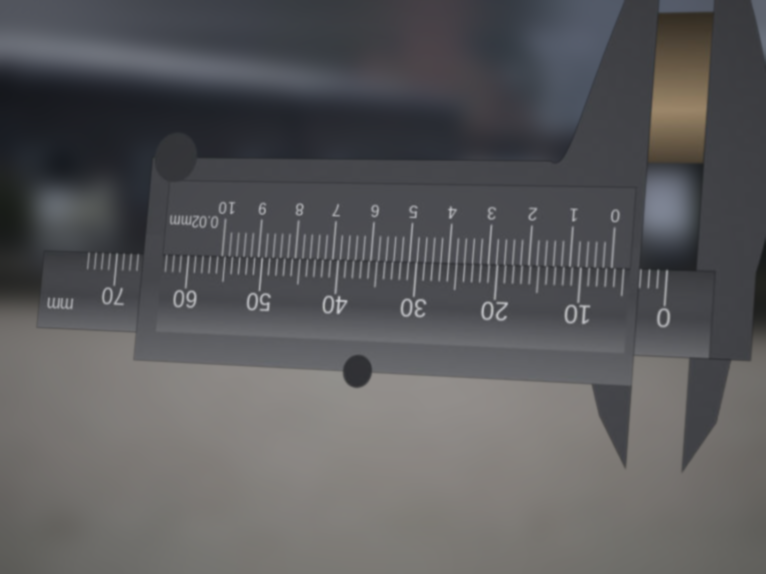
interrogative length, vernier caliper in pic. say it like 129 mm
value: 6.4 mm
